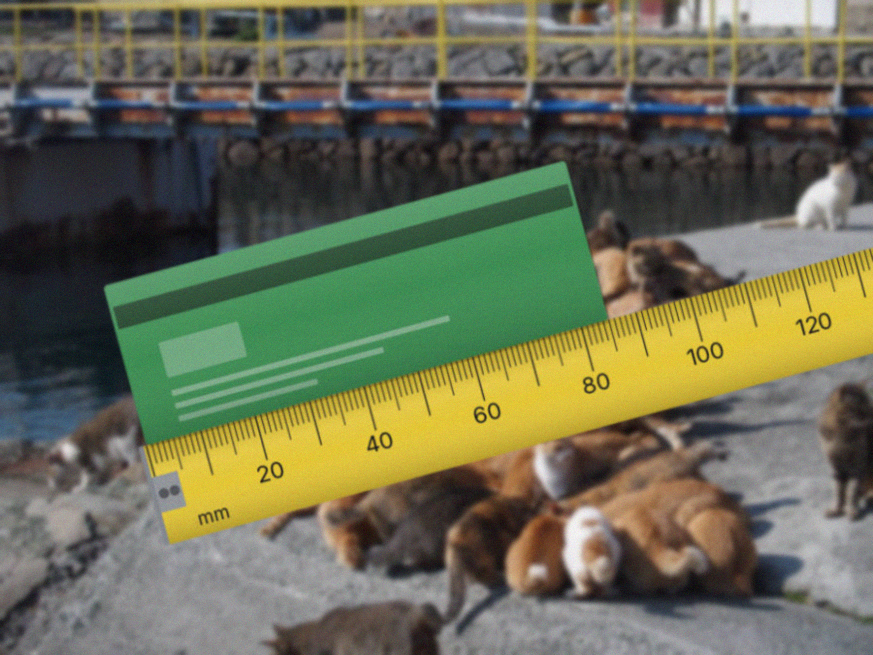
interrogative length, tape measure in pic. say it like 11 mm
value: 85 mm
